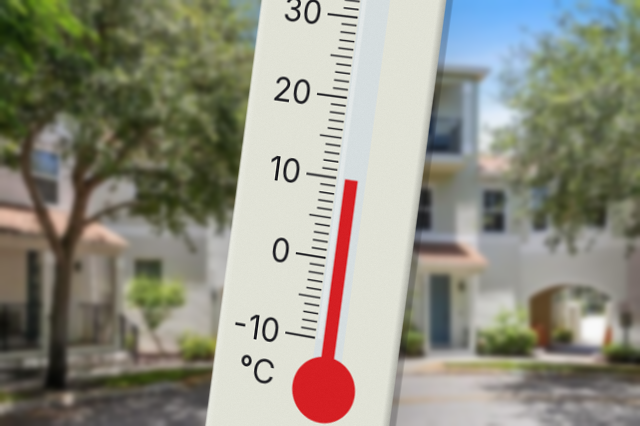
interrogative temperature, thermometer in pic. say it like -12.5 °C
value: 10 °C
